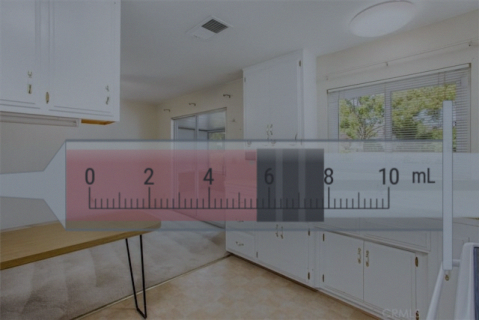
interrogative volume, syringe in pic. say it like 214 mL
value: 5.6 mL
